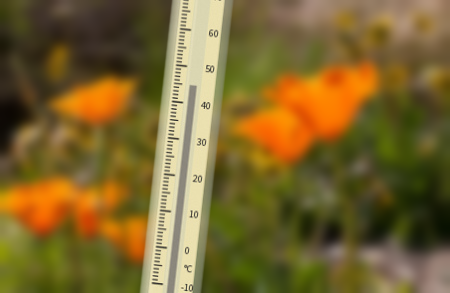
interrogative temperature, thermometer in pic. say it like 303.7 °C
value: 45 °C
